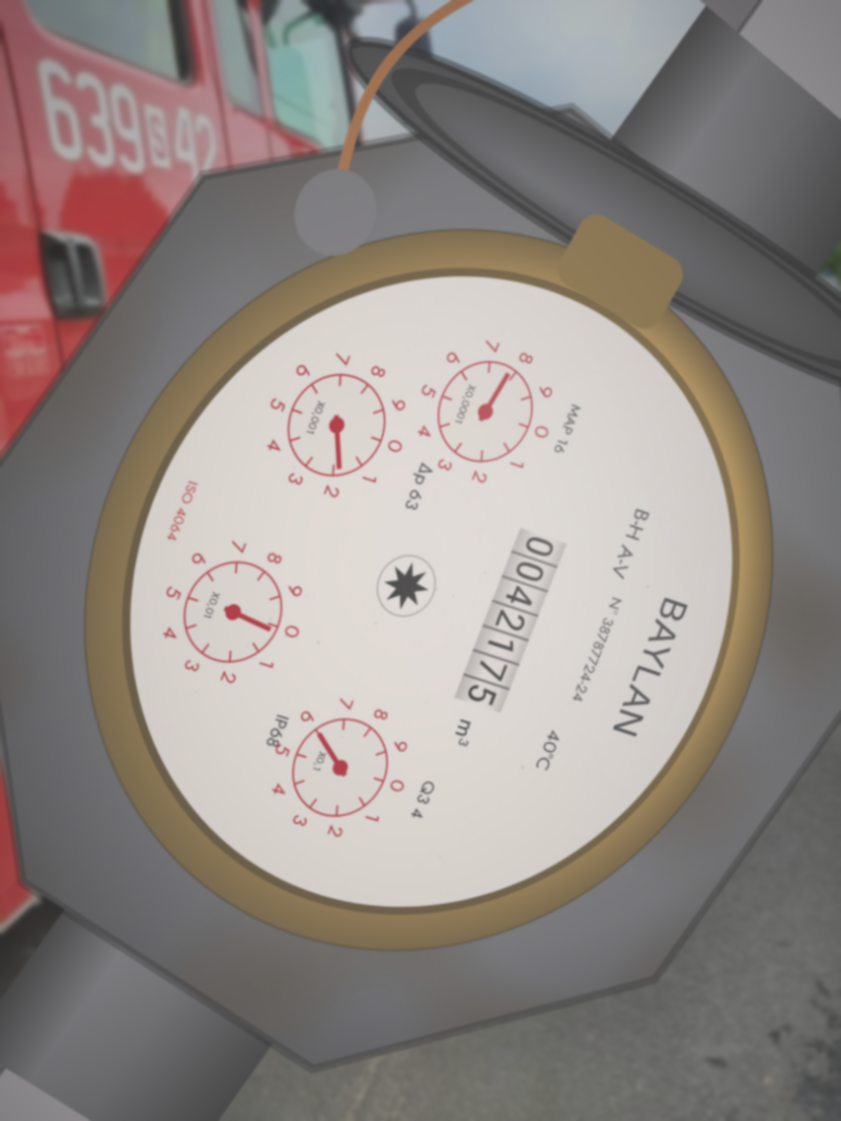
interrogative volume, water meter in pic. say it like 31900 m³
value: 42175.6017 m³
